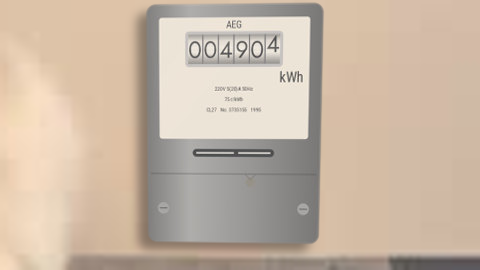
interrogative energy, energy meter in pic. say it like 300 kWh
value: 4904 kWh
